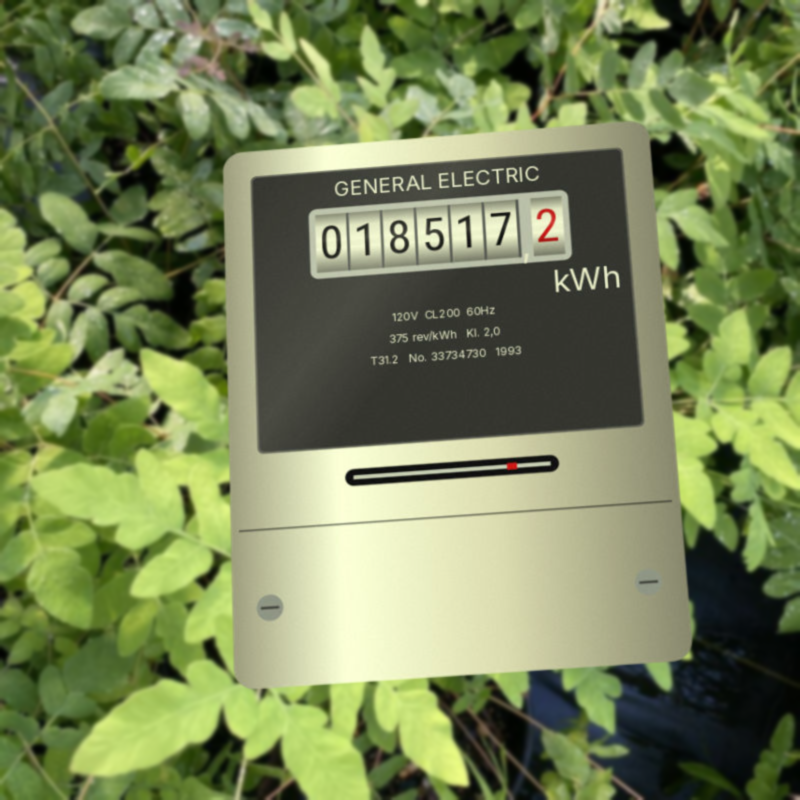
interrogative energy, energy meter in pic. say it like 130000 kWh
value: 18517.2 kWh
